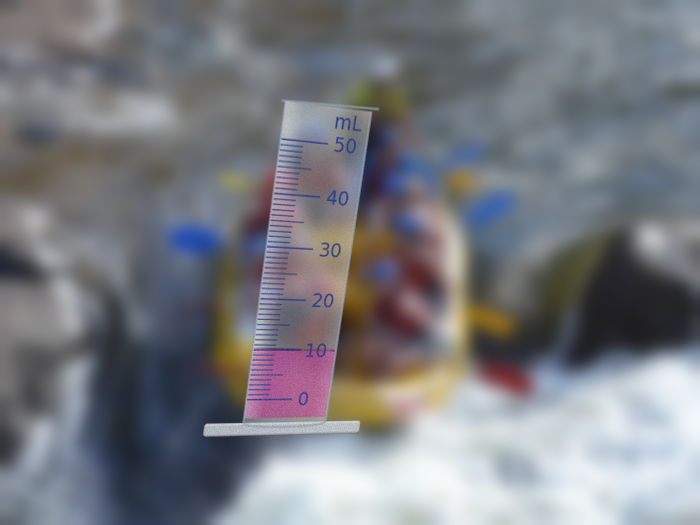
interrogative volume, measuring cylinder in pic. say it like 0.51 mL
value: 10 mL
